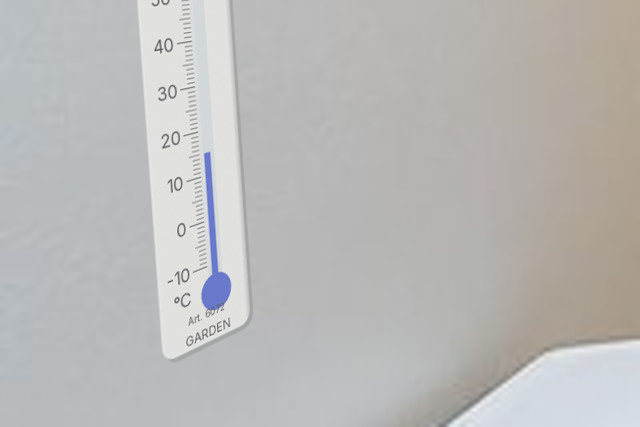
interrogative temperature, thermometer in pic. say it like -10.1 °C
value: 15 °C
